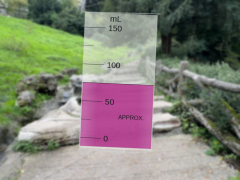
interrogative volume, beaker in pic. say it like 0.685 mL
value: 75 mL
